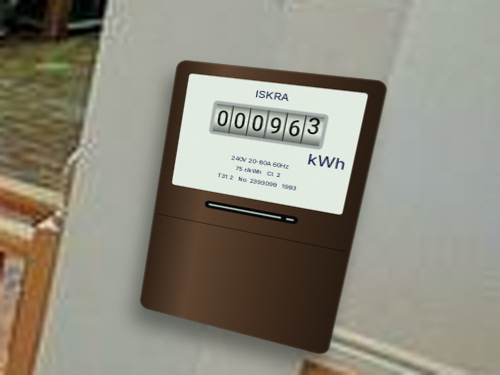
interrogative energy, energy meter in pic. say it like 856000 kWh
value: 963 kWh
